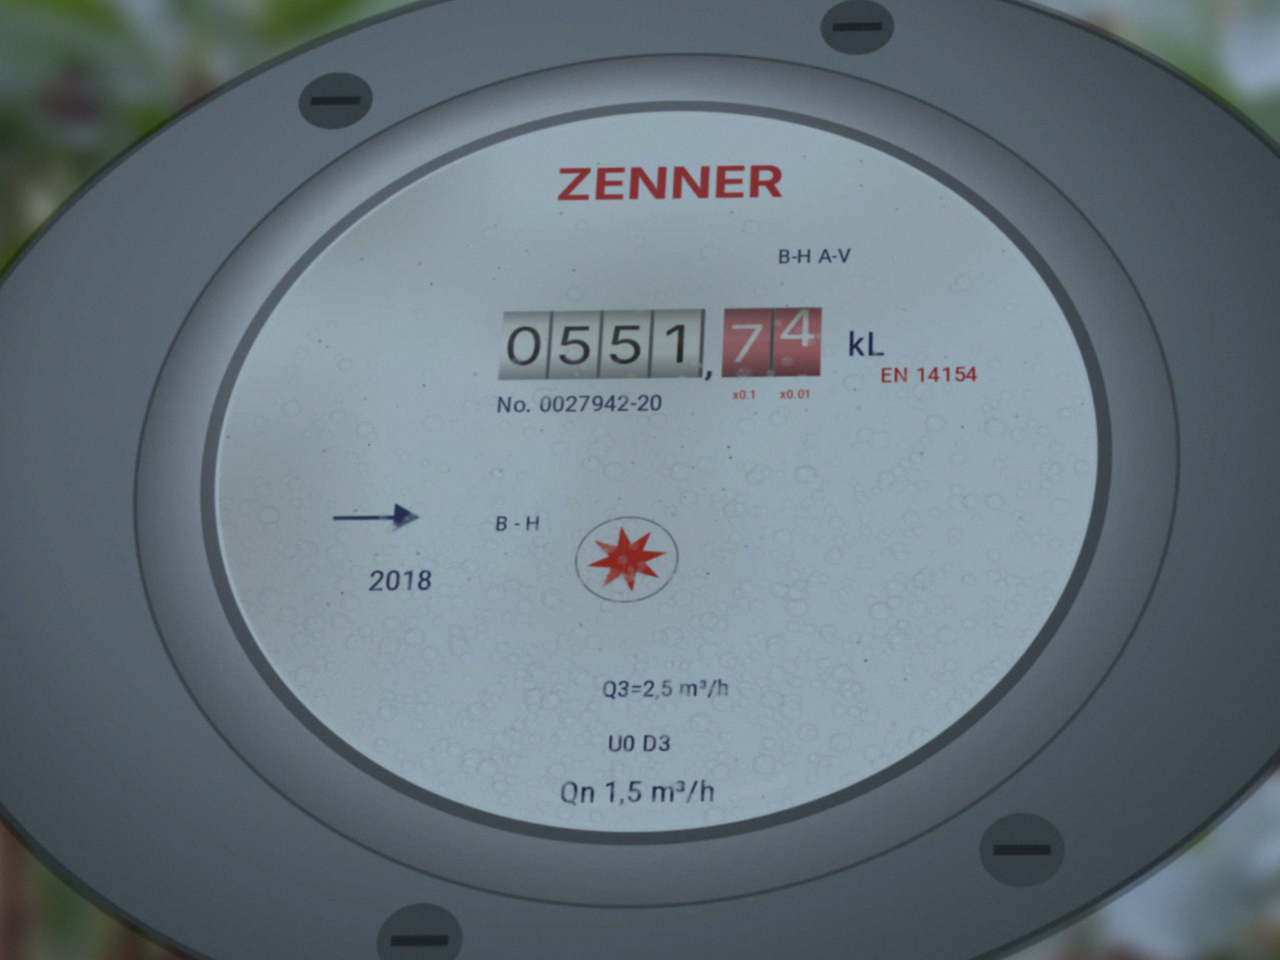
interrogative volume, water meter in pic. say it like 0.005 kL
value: 551.74 kL
